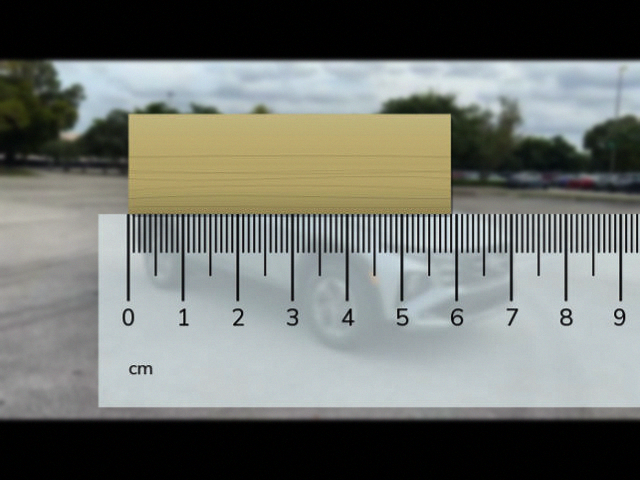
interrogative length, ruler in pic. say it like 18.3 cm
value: 5.9 cm
